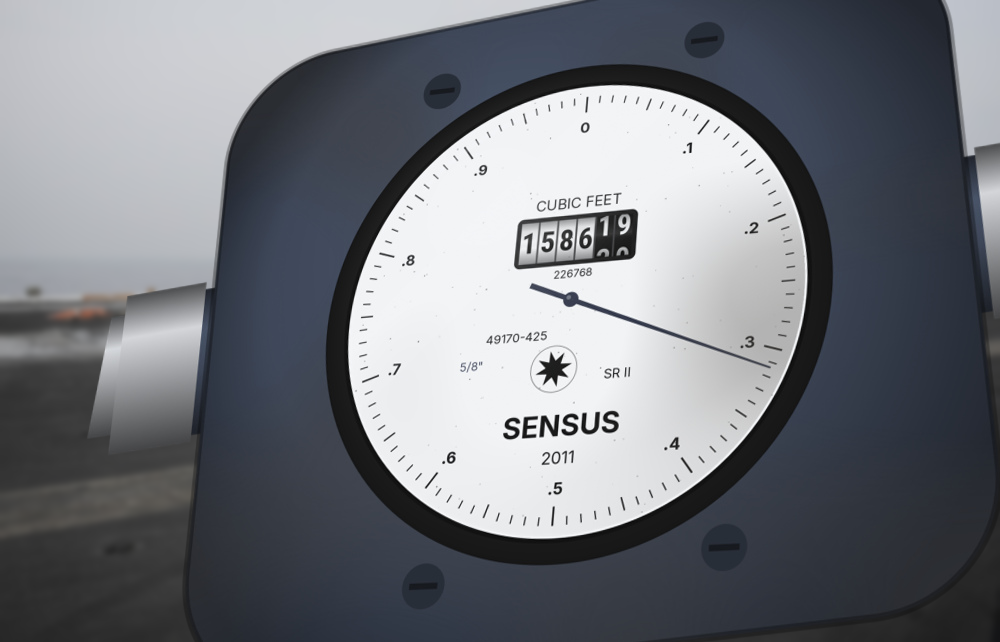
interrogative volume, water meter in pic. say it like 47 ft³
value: 158619.31 ft³
